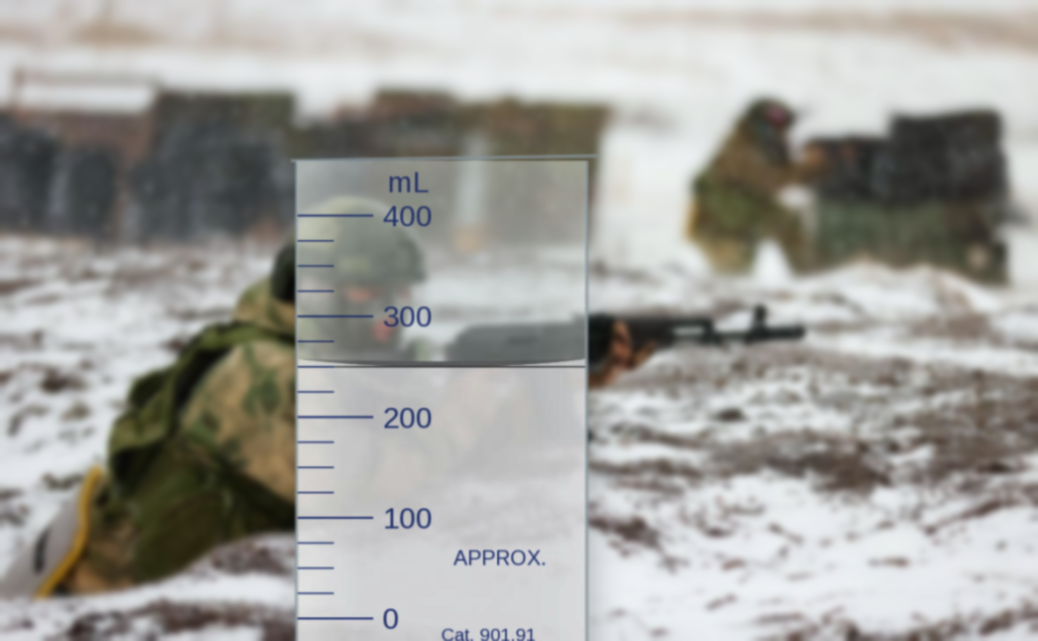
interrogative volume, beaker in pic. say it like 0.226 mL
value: 250 mL
